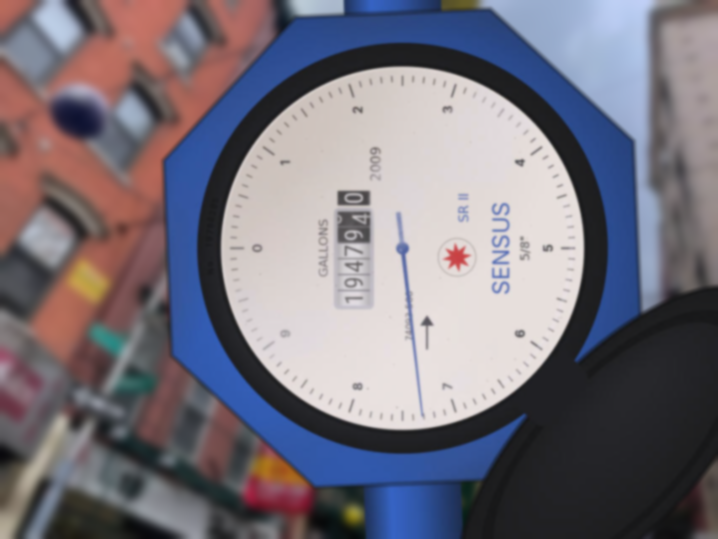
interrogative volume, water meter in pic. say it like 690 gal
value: 1947937.3 gal
